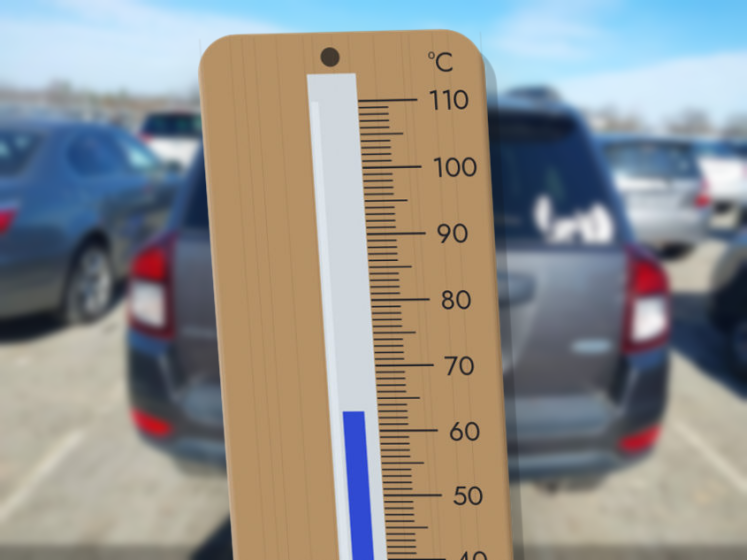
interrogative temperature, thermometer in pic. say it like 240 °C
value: 63 °C
